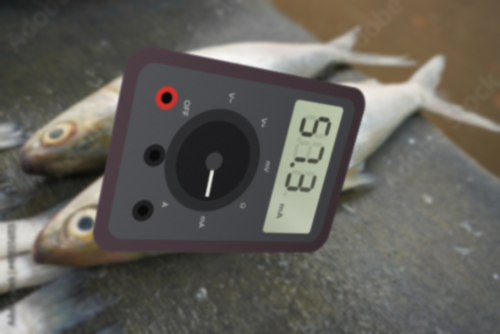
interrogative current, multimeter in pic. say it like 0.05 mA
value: 57.3 mA
